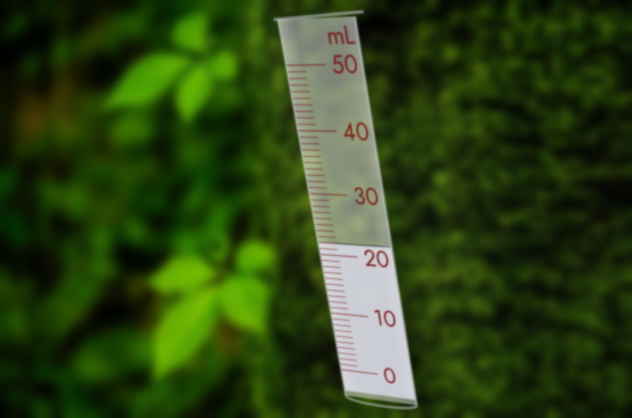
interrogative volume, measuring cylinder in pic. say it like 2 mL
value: 22 mL
